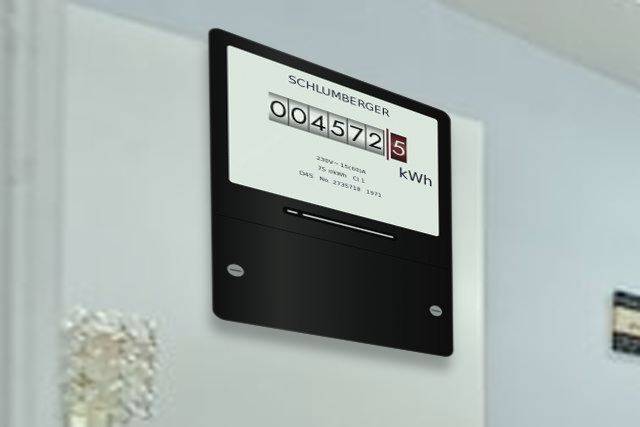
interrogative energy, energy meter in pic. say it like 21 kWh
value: 4572.5 kWh
